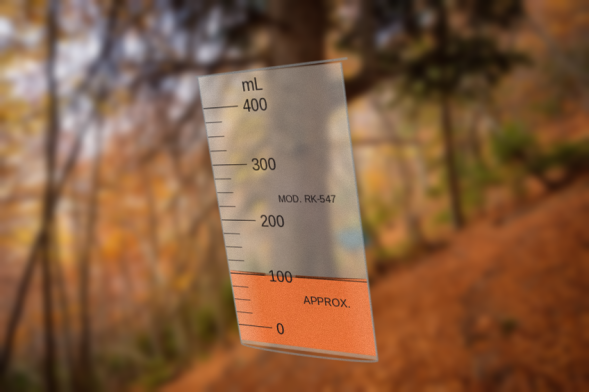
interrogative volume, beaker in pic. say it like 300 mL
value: 100 mL
